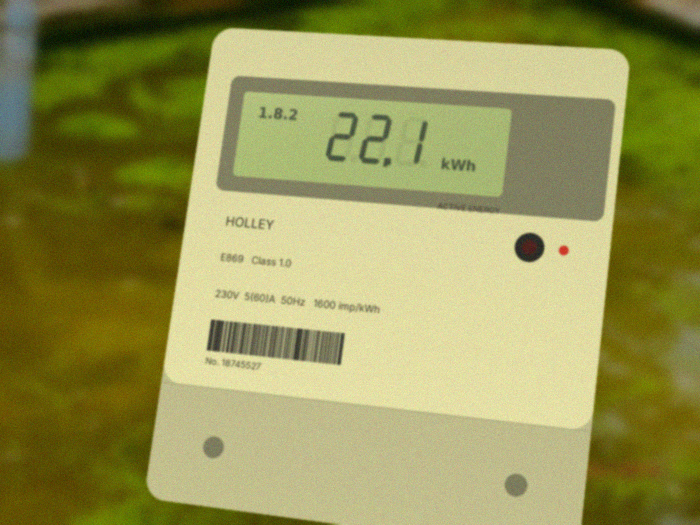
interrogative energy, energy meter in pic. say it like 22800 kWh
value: 22.1 kWh
